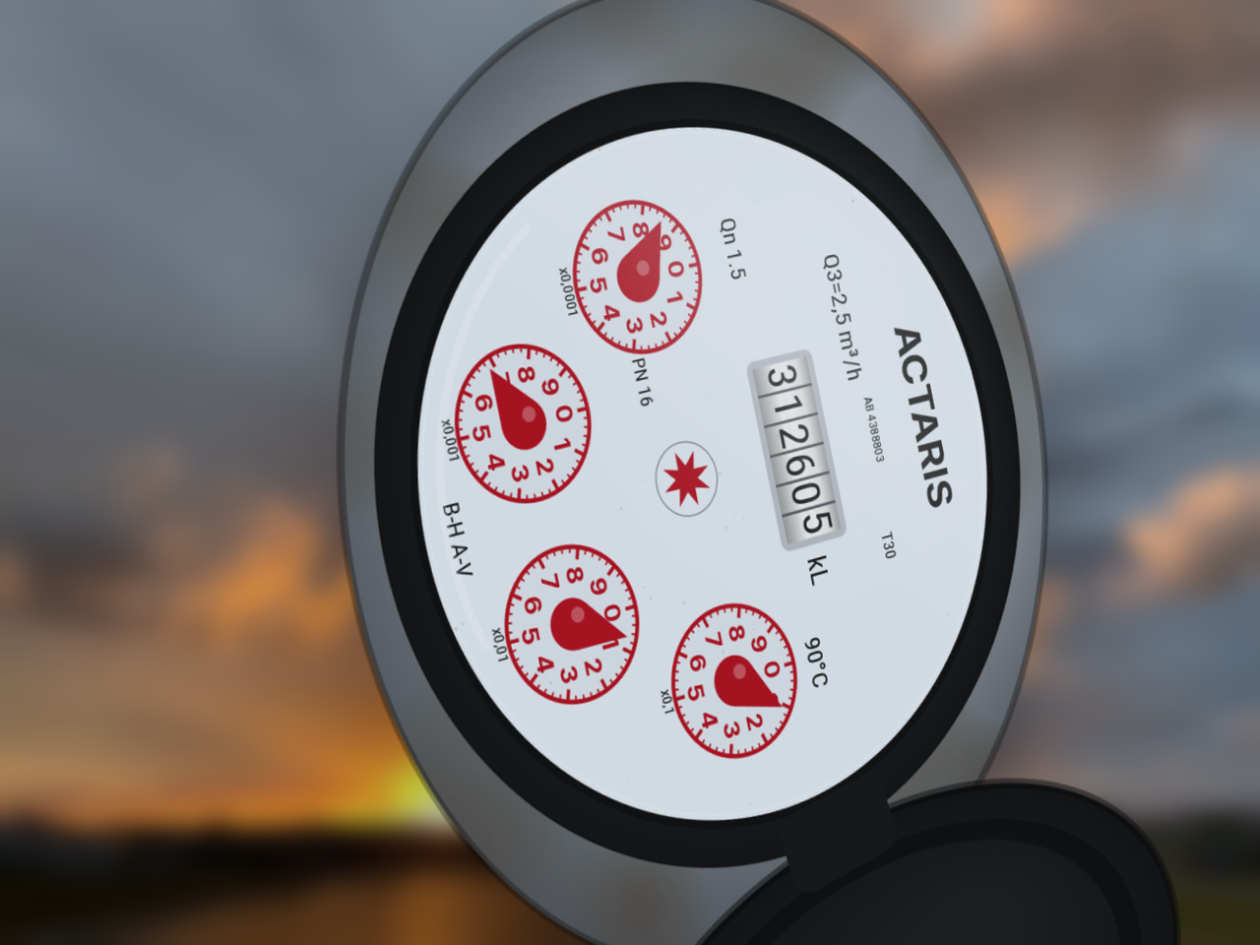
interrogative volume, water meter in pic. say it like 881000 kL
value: 312605.1068 kL
